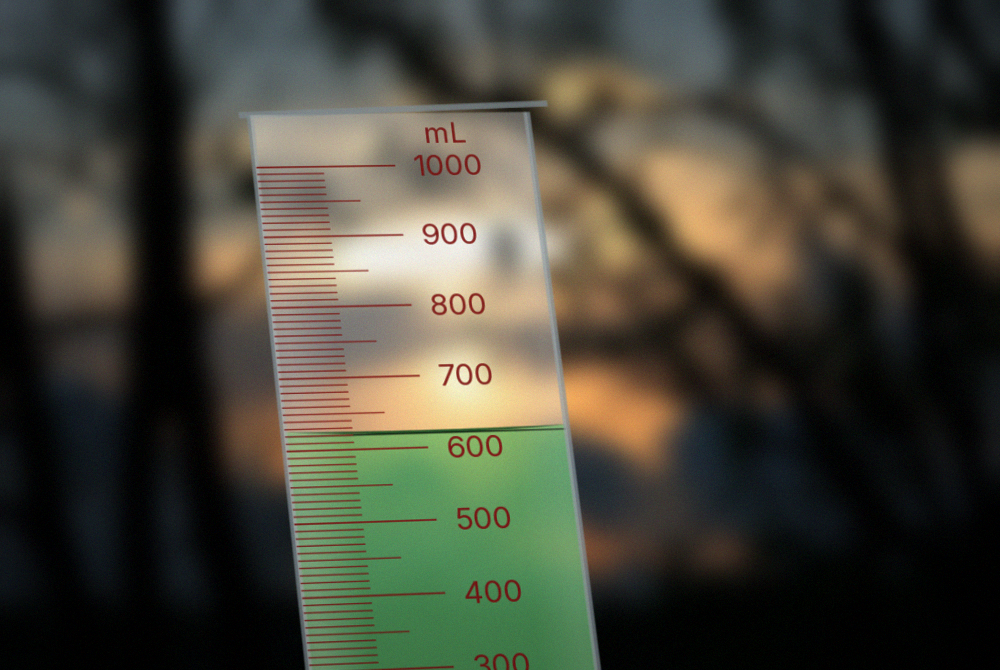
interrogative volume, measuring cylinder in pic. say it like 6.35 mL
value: 620 mL
